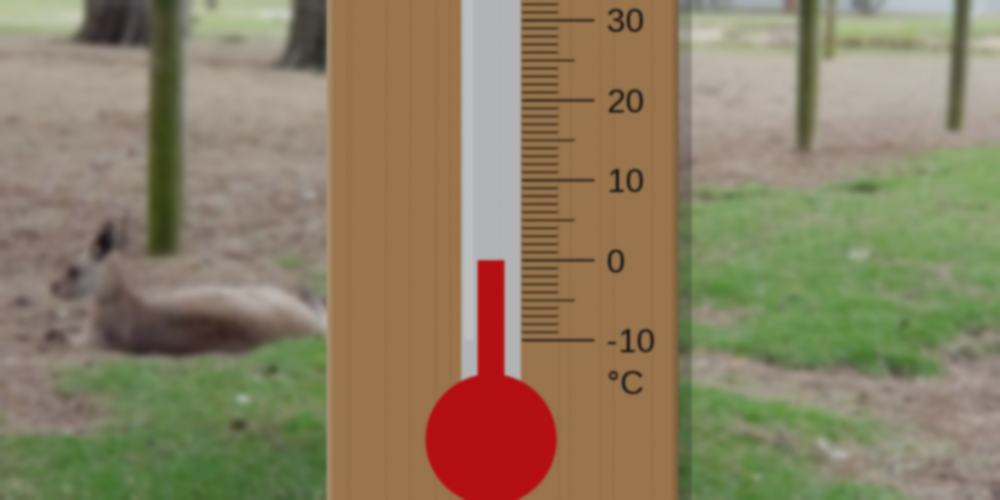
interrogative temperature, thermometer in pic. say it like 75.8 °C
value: 0 °C
